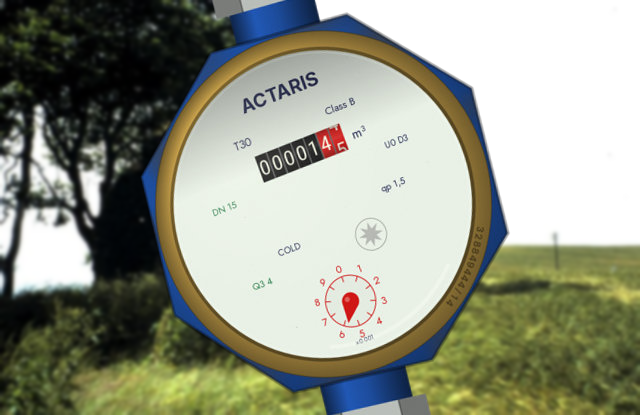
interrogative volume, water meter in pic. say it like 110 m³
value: 1.445 m³
